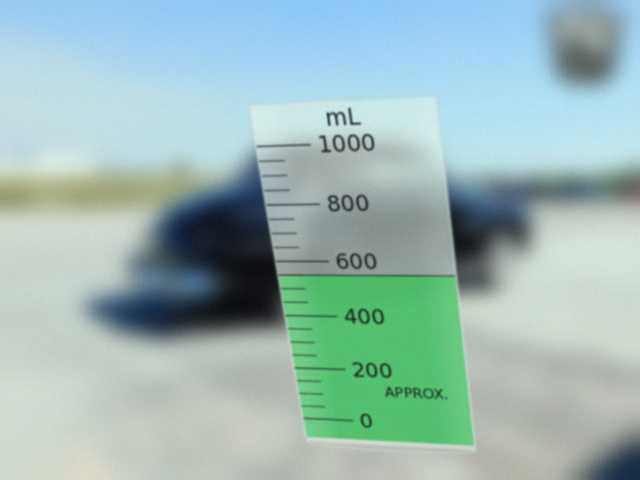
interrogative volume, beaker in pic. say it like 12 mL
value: 550 mL
